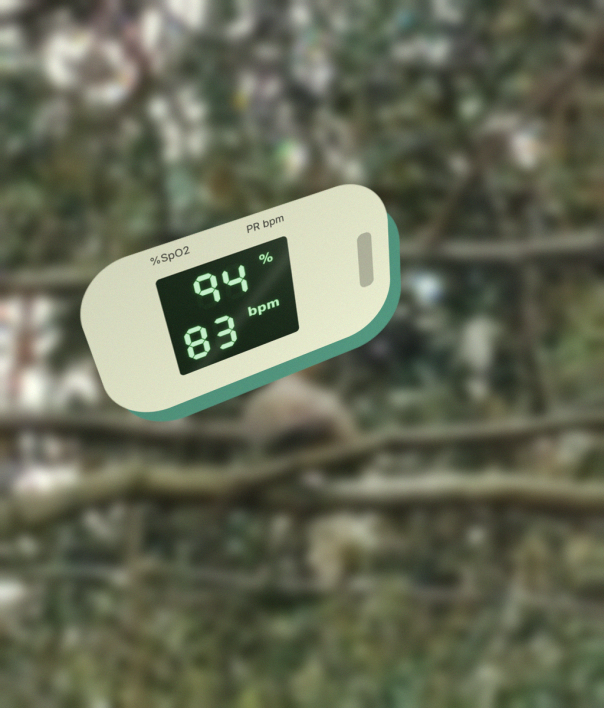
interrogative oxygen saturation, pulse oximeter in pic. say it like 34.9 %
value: 94 %
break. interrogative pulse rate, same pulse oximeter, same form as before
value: 83 bpm
